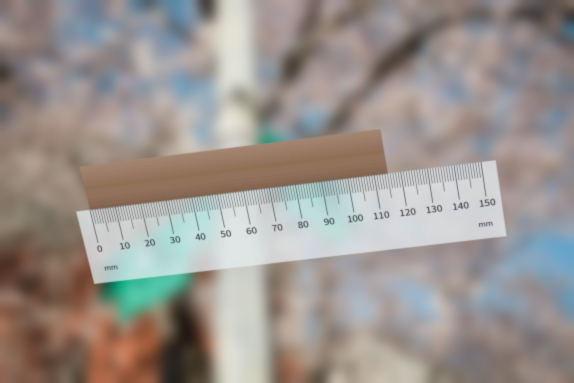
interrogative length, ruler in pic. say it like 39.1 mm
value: 115 mm
